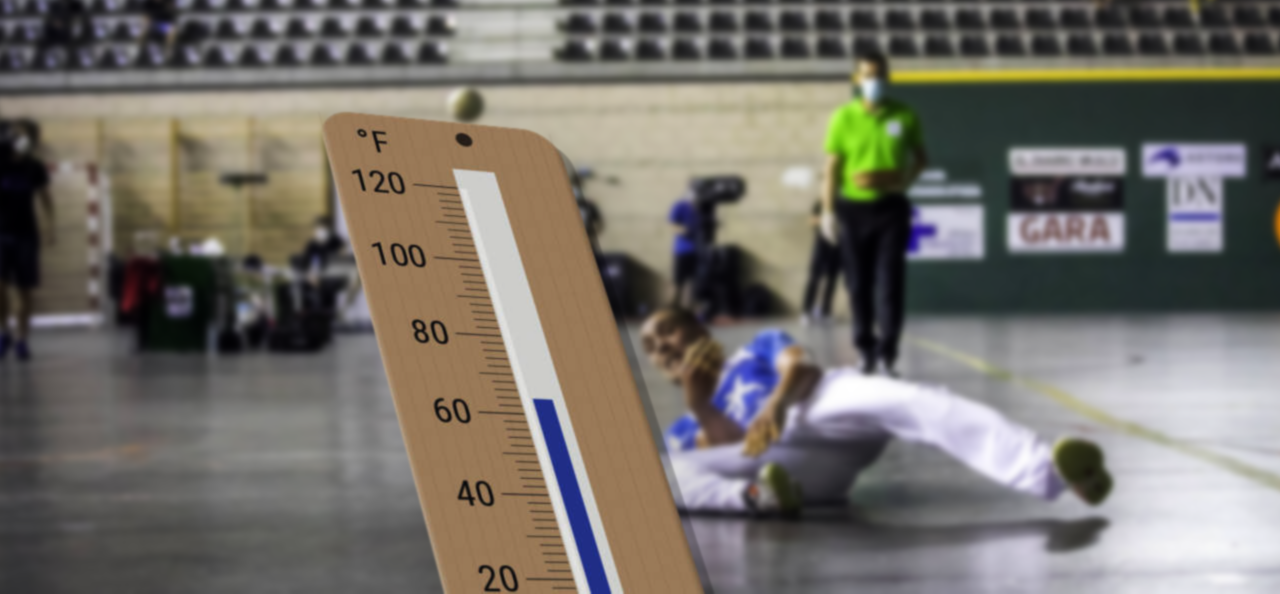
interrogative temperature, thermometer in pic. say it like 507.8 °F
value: 64 °F
